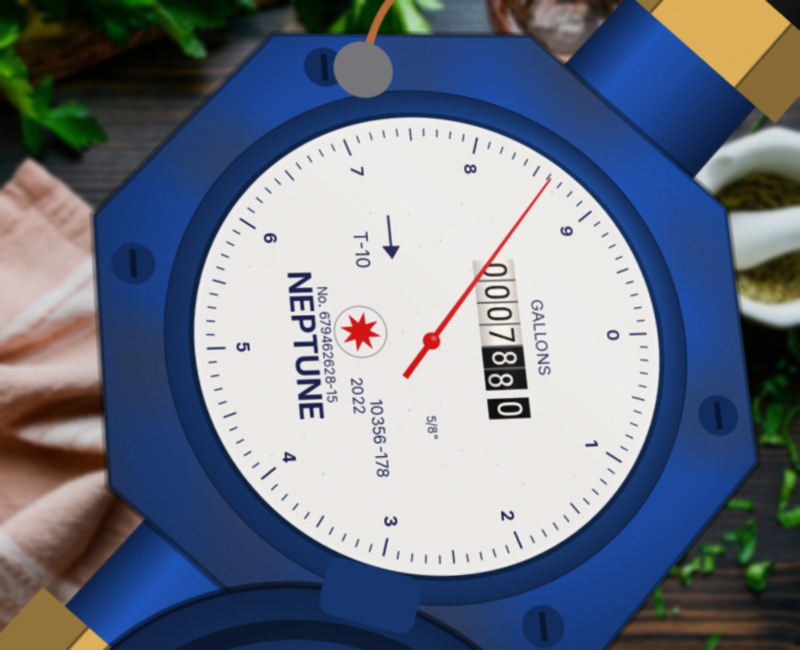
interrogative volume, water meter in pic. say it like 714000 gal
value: 7878.6 gal
